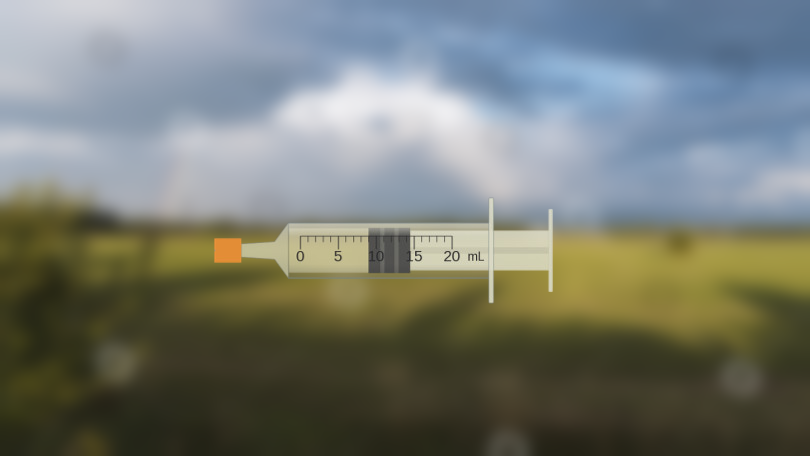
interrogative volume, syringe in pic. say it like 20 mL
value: 9 mL
